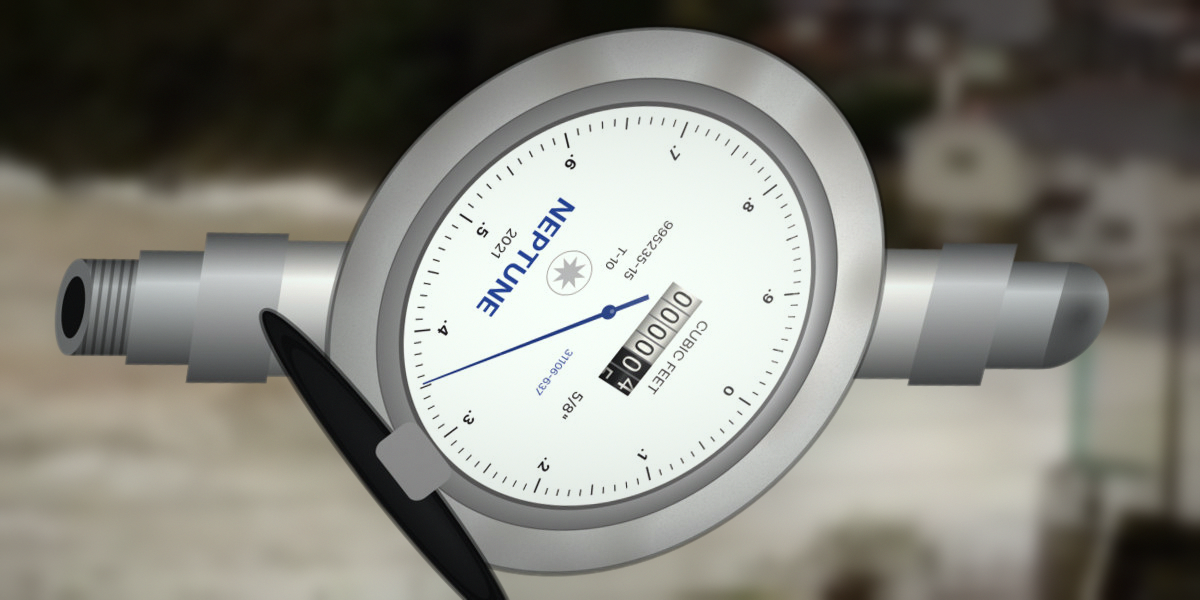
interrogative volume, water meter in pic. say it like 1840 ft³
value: 4.35 ft³
